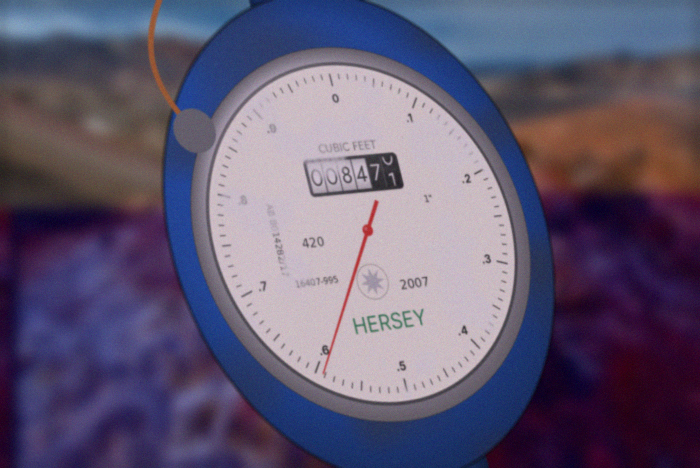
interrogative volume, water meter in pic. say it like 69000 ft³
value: 8470.59 ft³
